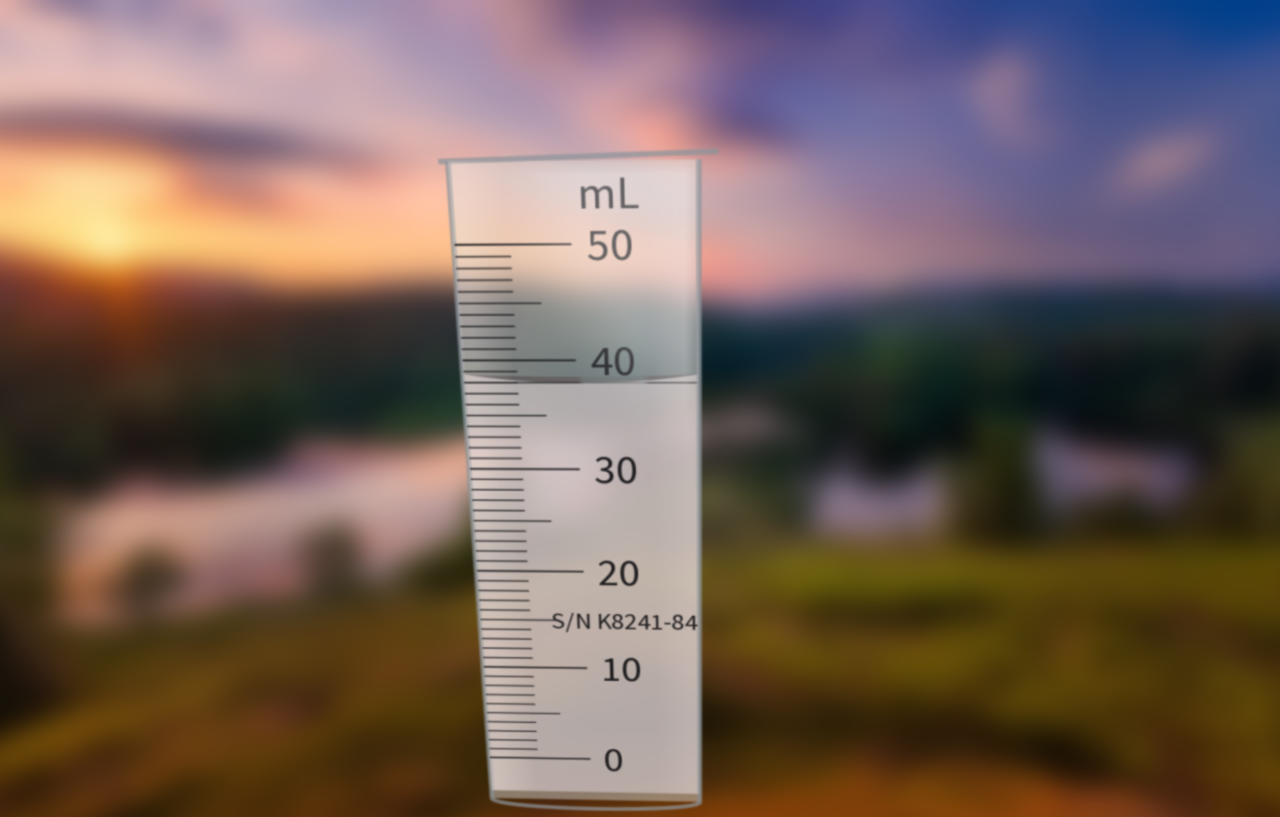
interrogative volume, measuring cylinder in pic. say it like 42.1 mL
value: 38 mL
